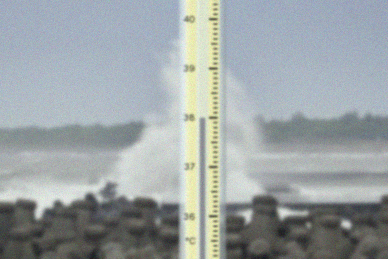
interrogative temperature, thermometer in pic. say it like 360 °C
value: 38 °C
